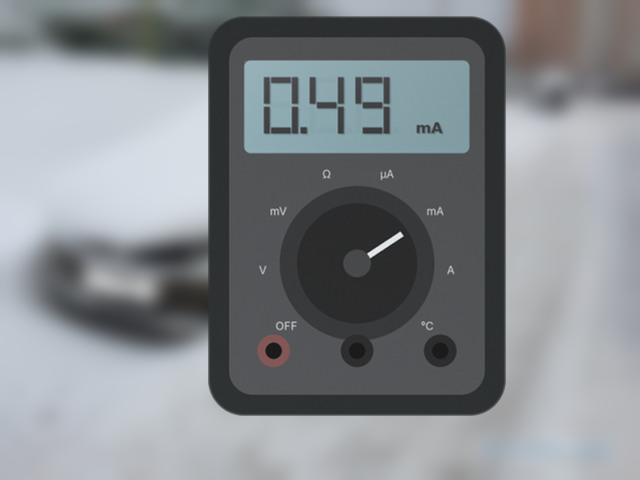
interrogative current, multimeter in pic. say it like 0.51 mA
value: 0.49 mA
